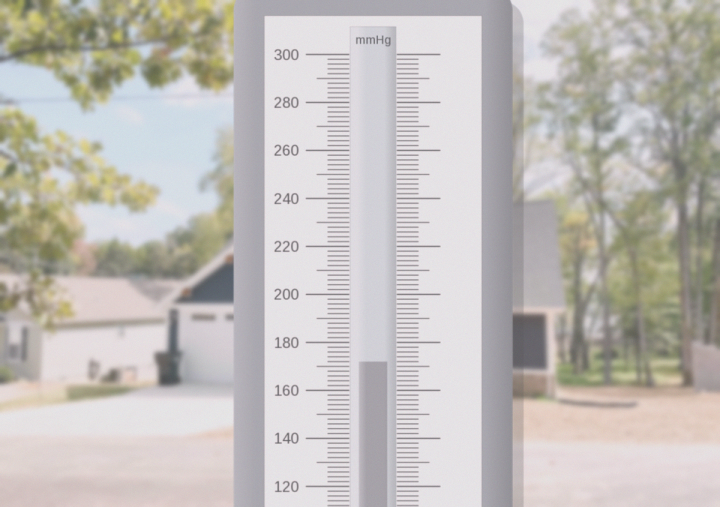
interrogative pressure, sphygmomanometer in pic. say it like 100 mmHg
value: 172 mmHg
